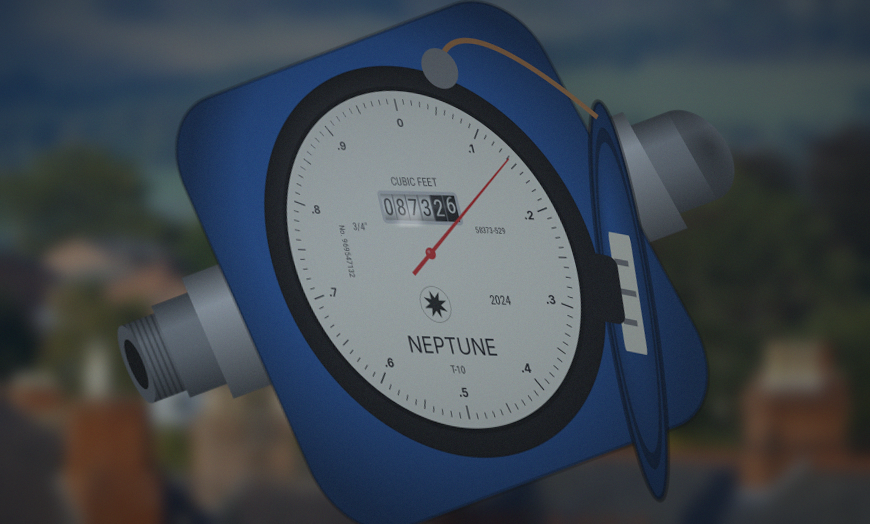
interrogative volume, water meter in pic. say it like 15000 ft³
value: 87326.14 ft³
